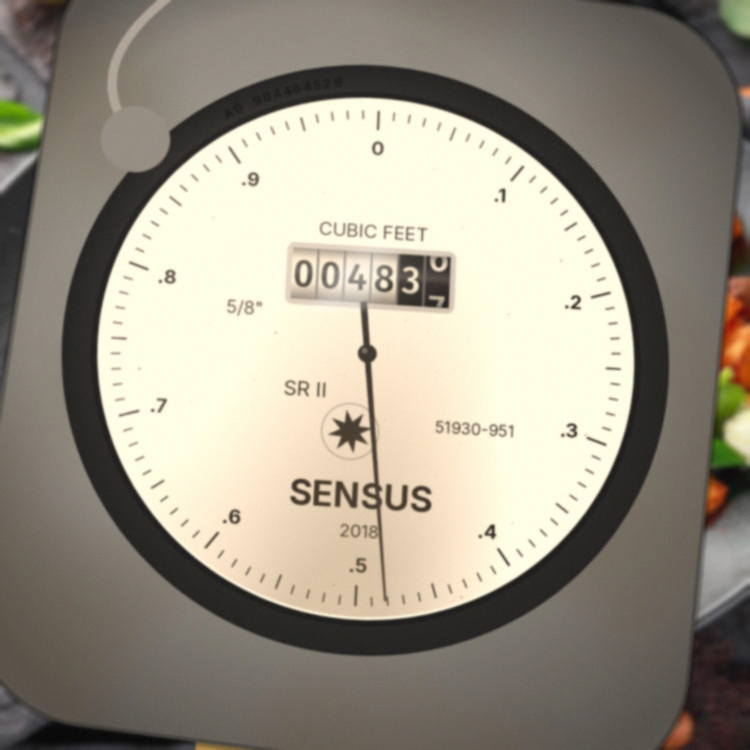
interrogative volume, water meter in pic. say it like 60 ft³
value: 4836.48 ft³
